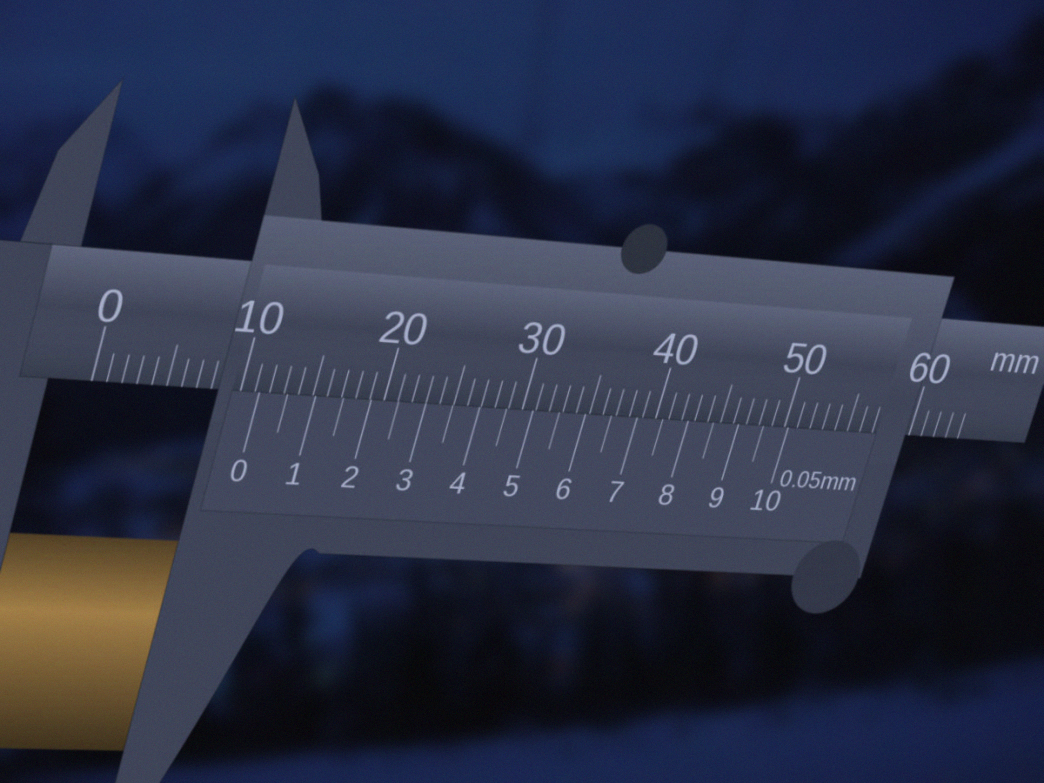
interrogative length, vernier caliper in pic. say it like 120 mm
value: 11.3 mm
